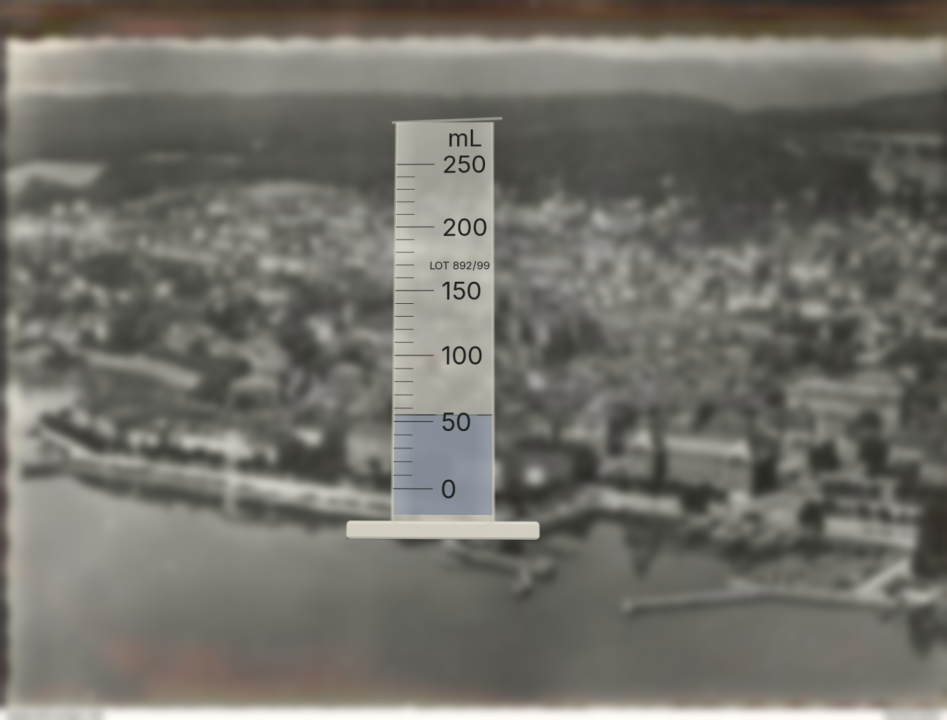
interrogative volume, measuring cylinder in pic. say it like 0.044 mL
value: 55 mL
